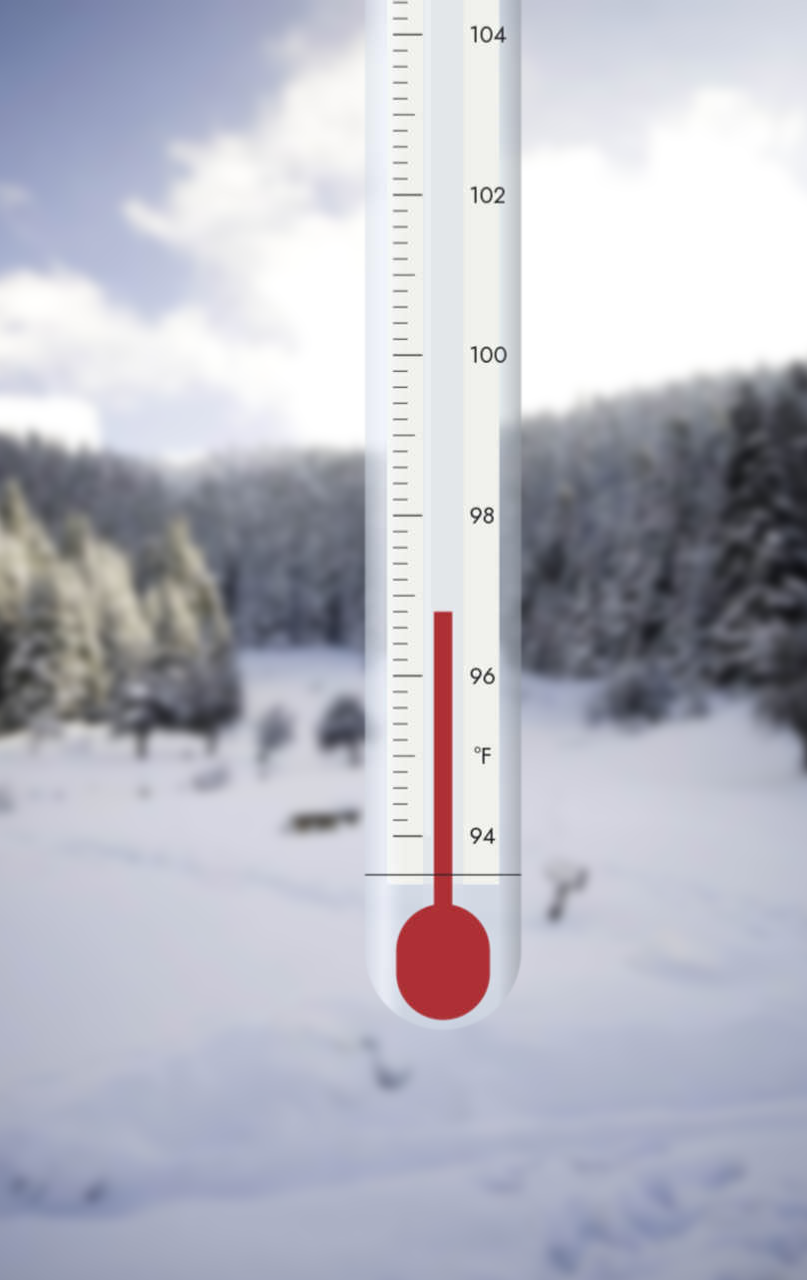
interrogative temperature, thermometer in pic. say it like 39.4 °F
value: 96.8 °F
